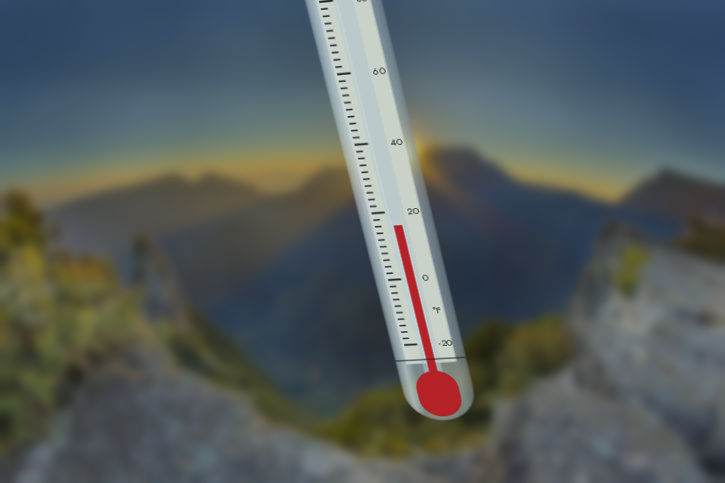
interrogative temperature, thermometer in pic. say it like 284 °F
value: 16 °F
